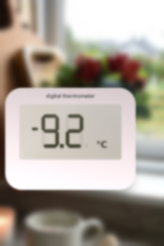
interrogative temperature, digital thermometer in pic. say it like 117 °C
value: -9.2 °C
